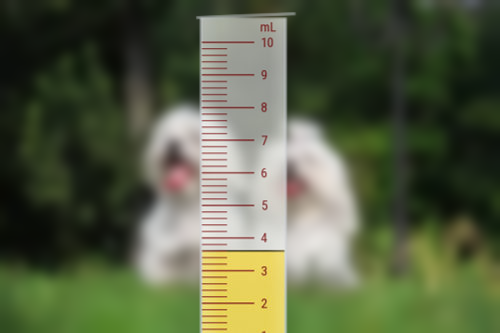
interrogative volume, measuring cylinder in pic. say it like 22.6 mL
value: 3.6 mL
